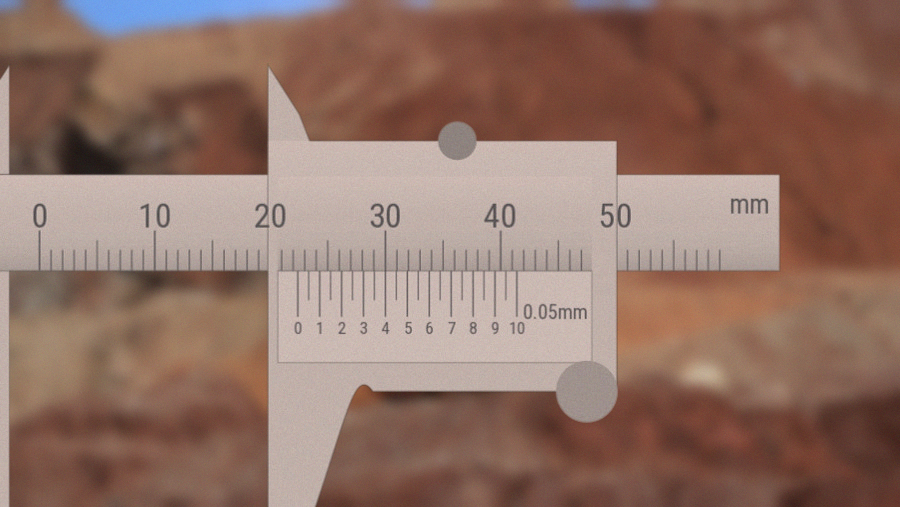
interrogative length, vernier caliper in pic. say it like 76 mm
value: 22.4 mm
